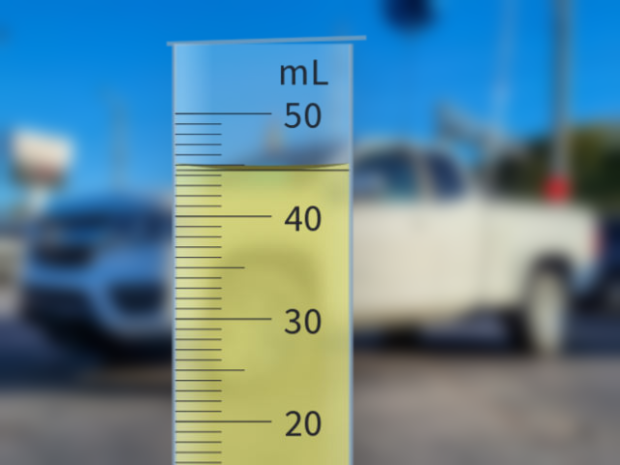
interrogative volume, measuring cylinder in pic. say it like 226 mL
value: 44.5 mL
